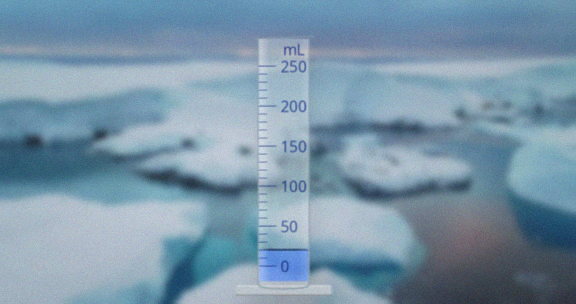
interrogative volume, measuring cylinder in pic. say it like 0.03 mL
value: 20 mL
